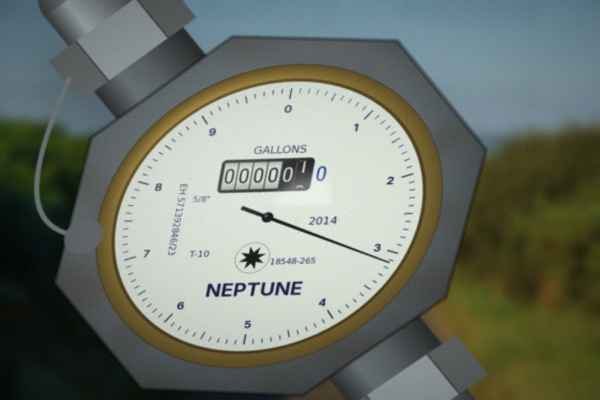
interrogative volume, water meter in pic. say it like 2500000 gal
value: 13.1 gal
